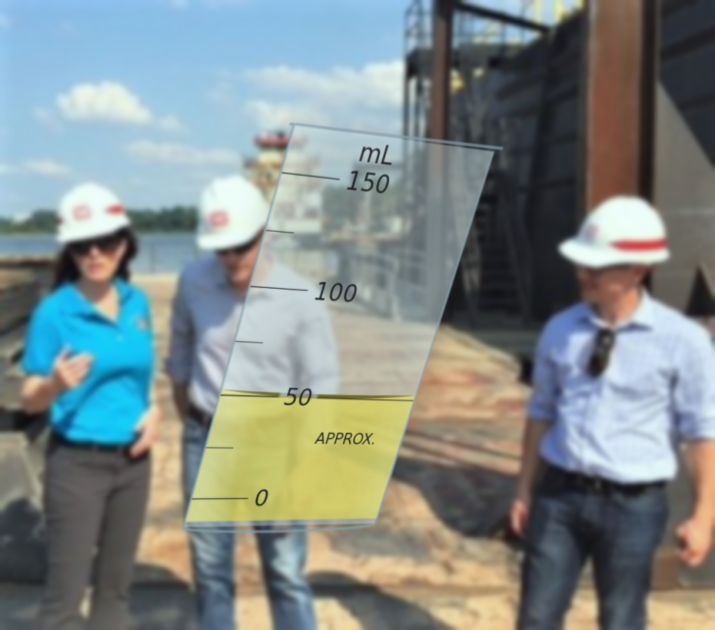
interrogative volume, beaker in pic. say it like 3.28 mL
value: 50 mL
